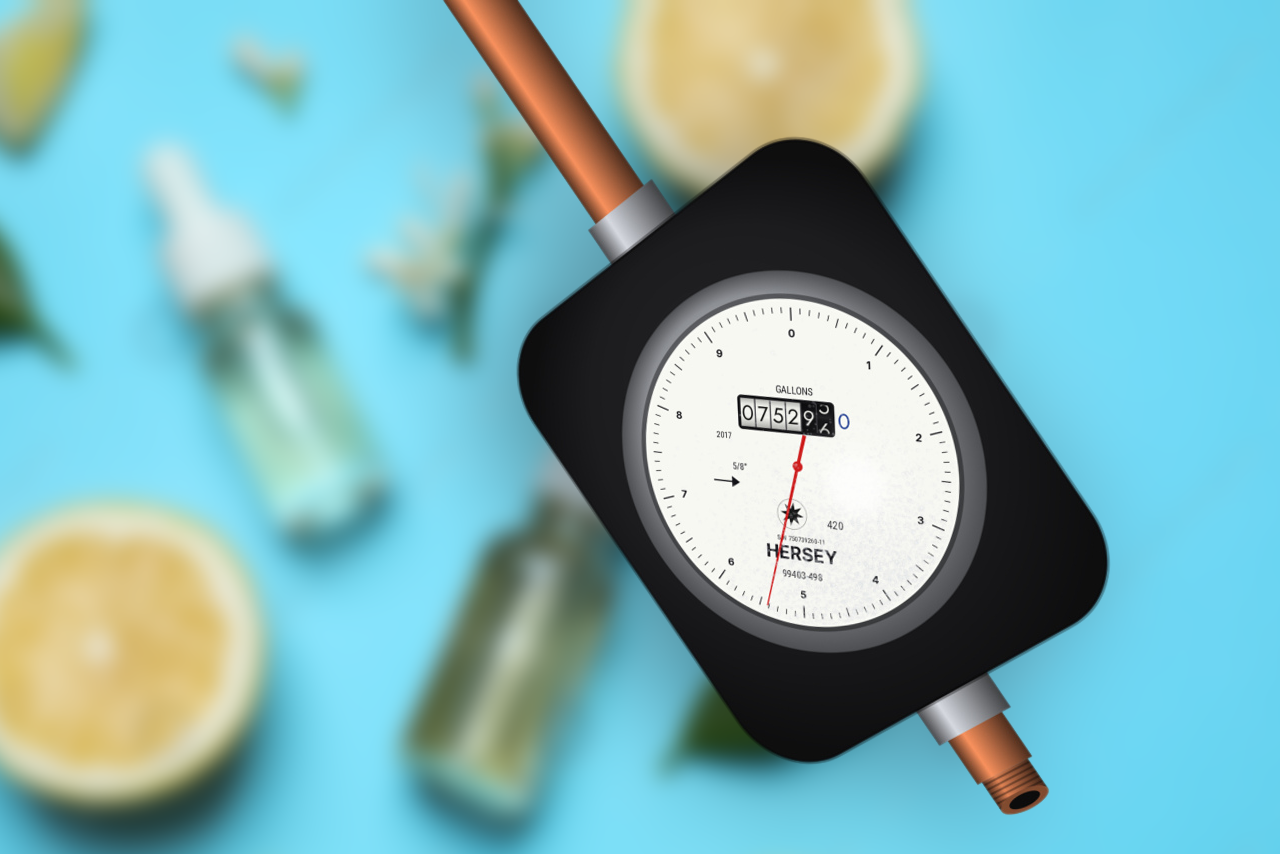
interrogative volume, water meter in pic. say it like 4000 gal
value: 752955.4 gal
